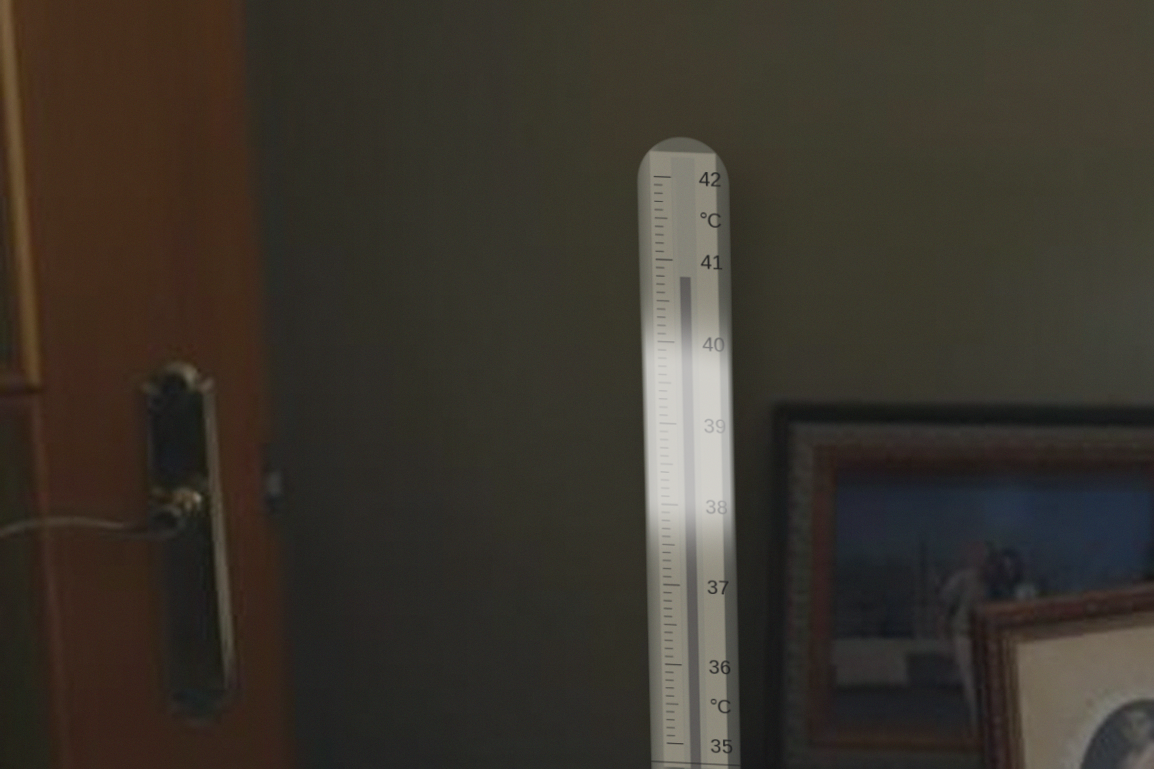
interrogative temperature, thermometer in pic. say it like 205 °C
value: 40.8 °C
